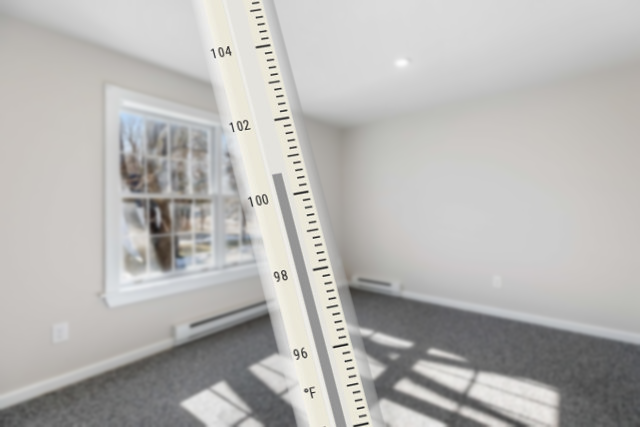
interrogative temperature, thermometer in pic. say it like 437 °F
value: 100.6 °F
